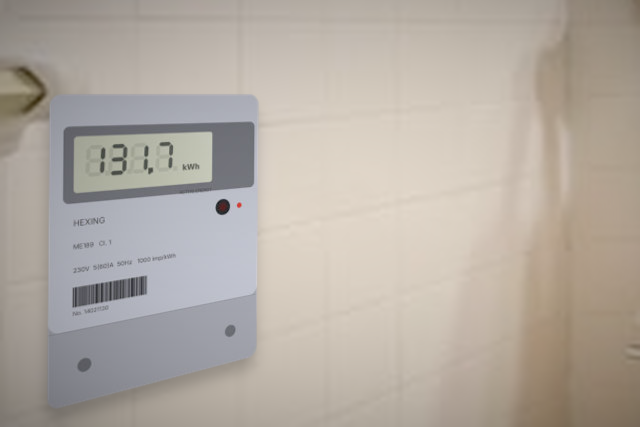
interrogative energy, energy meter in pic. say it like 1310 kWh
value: 131.7 kWh
